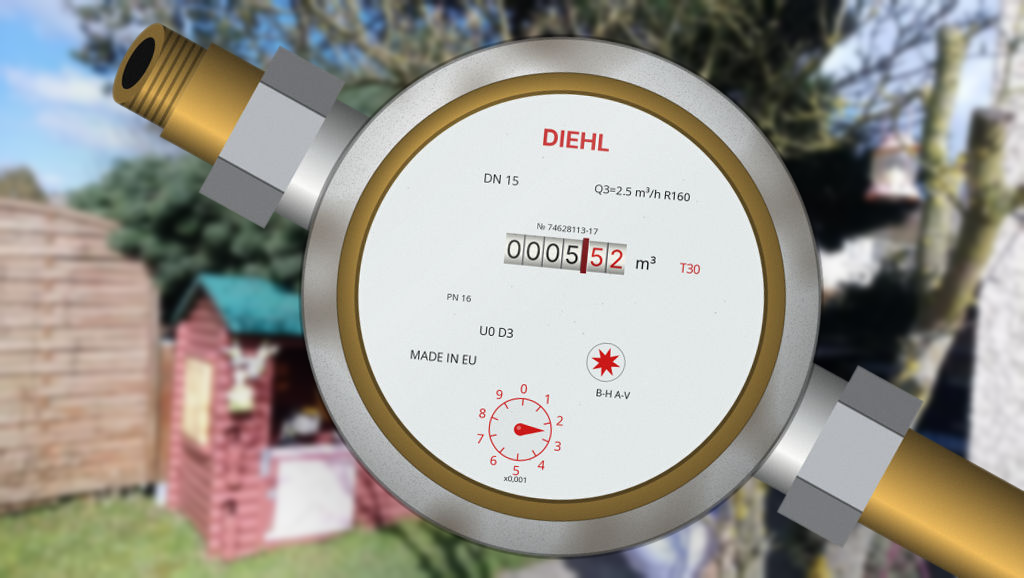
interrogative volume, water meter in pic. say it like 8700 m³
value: 5.522 m³
